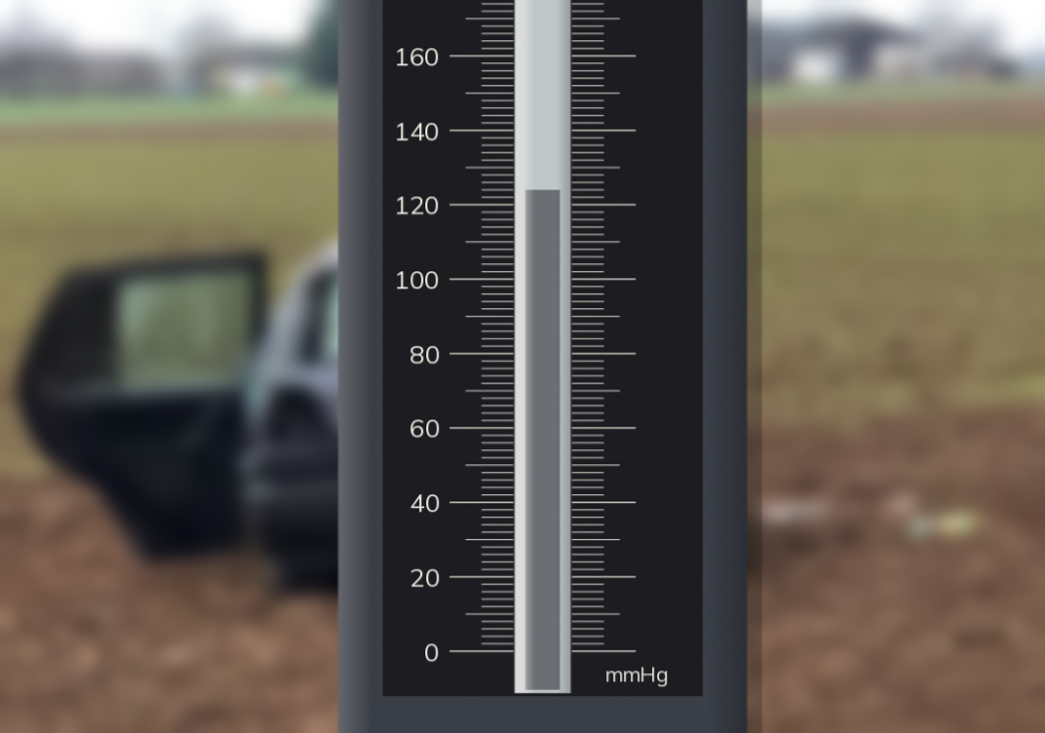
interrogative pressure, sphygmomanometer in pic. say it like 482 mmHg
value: 124 mmHg
